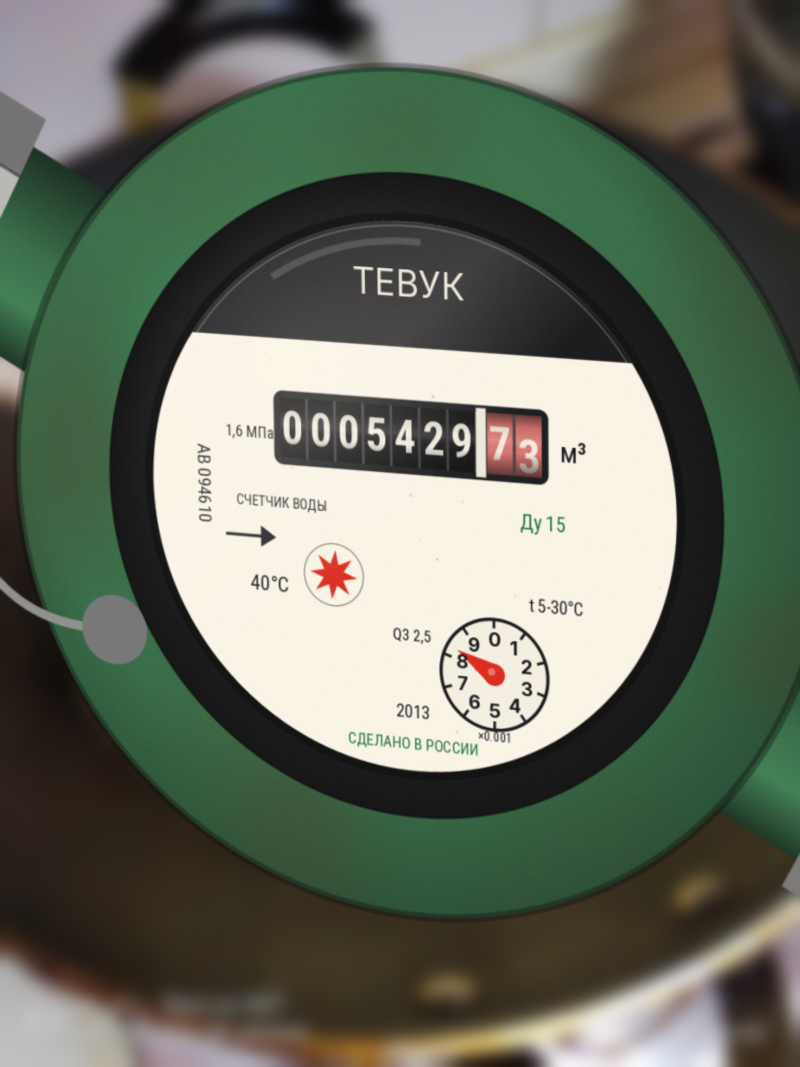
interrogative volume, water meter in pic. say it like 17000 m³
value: 5429.728 m³
